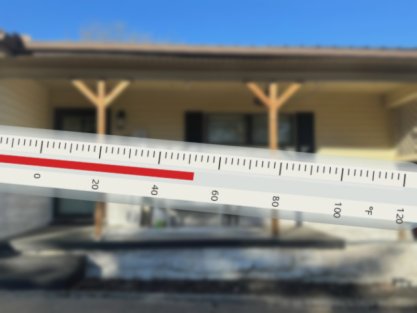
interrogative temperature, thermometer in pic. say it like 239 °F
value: 52 °F
